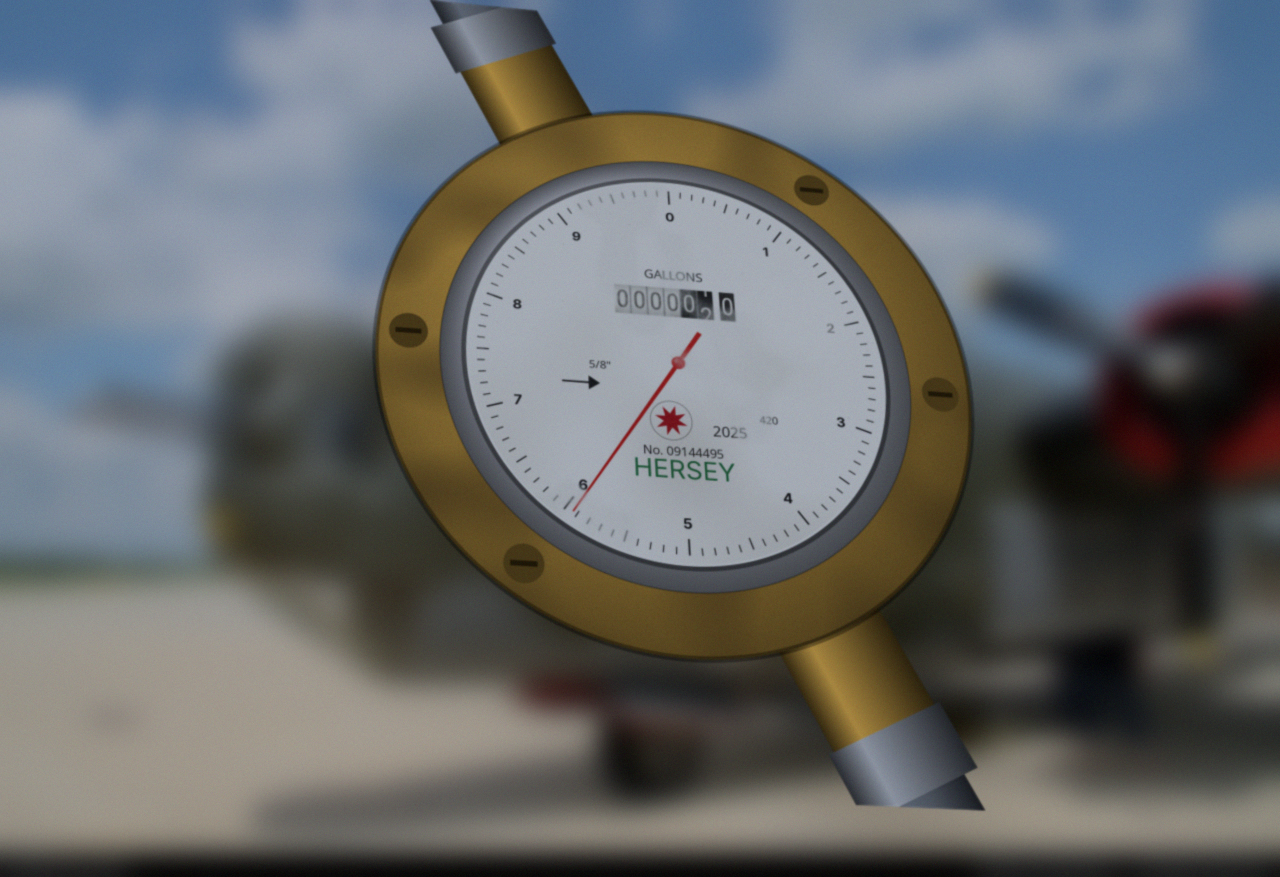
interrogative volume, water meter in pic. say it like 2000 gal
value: 15.9 gal
